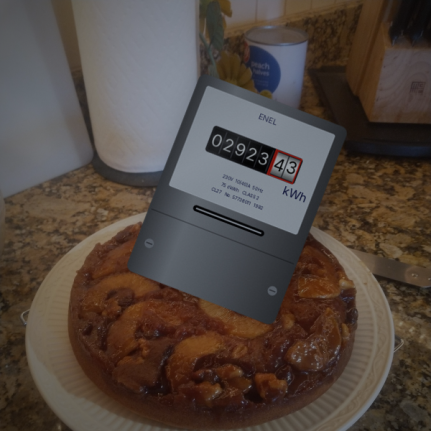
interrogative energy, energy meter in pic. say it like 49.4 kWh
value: 2923.43 kWh
